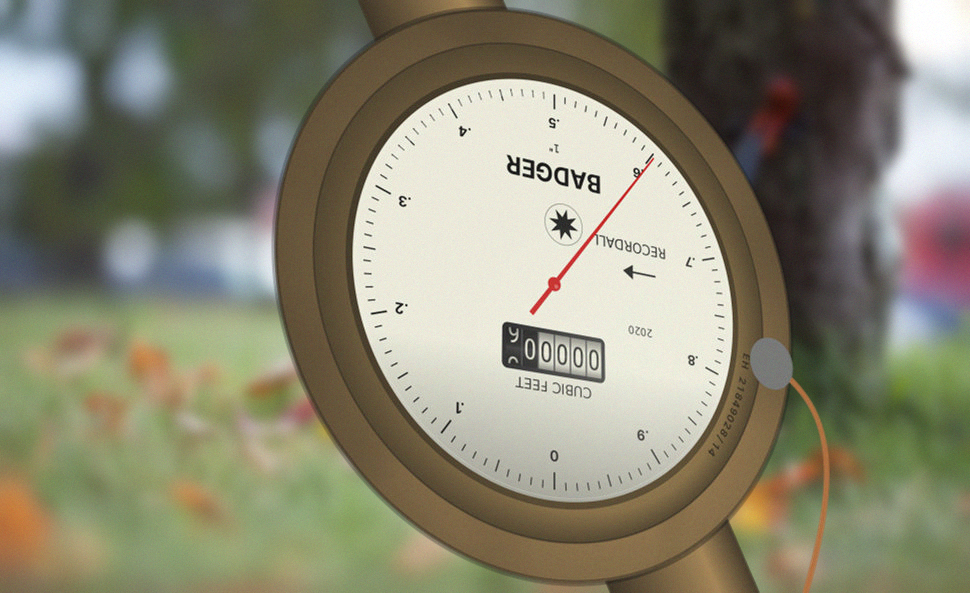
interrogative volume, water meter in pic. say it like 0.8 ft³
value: 5.60 ft³
